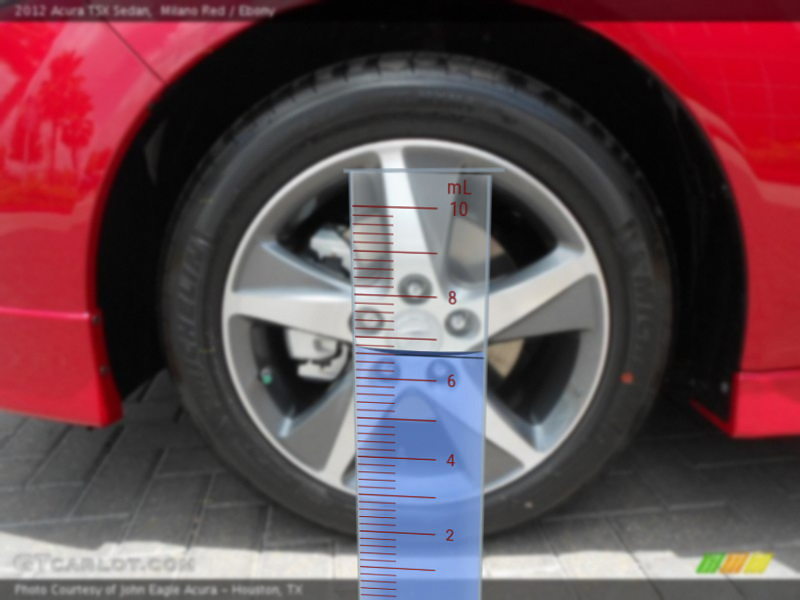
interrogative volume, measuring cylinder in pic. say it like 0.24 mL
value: 6.6 mL
